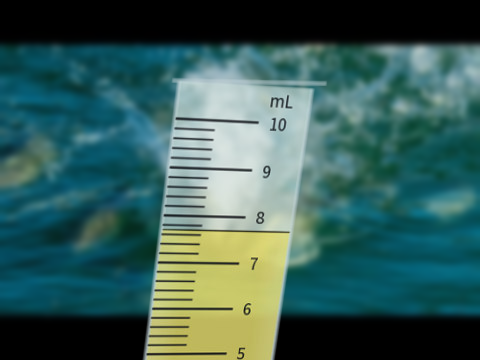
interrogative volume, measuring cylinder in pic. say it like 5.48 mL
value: 7.7 mL
